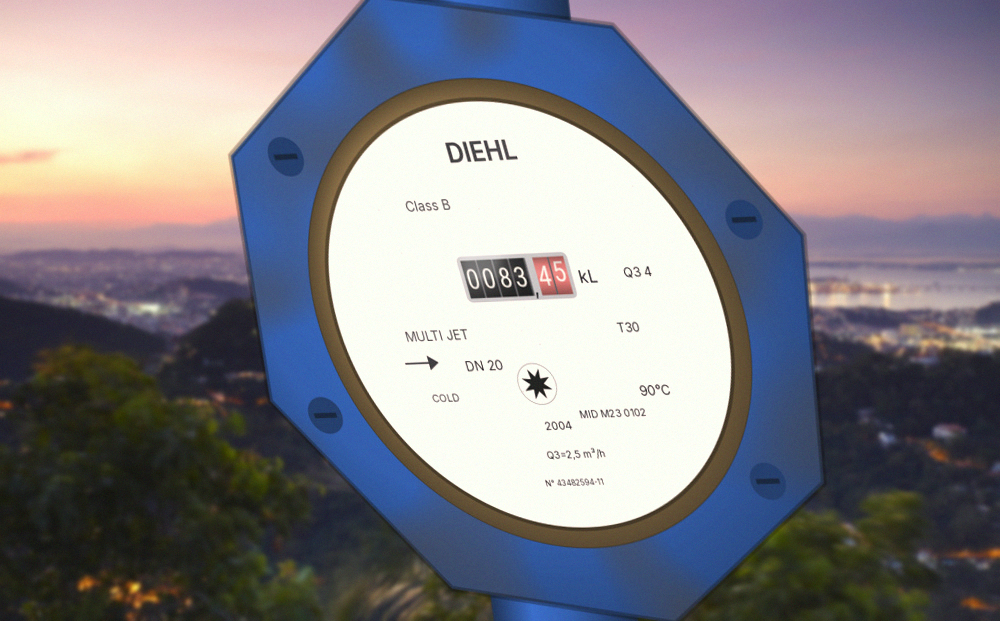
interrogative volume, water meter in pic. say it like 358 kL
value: 83.45 kL
